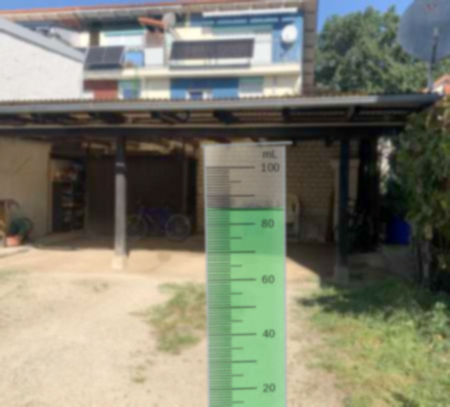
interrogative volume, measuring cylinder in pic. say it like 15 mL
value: 85 mL
